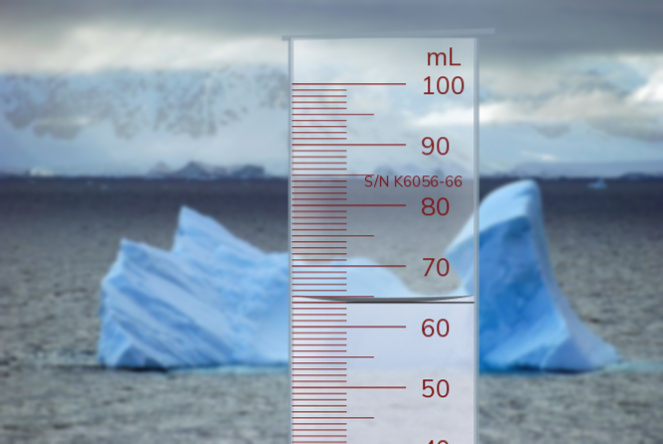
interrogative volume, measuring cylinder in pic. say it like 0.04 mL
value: 64 mL
